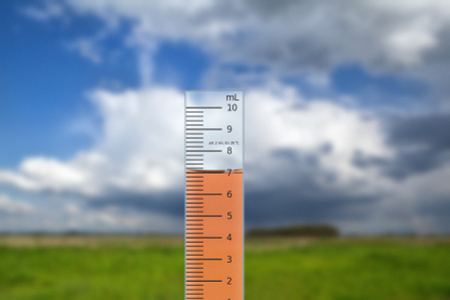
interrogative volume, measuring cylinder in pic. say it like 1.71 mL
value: 7 mL
